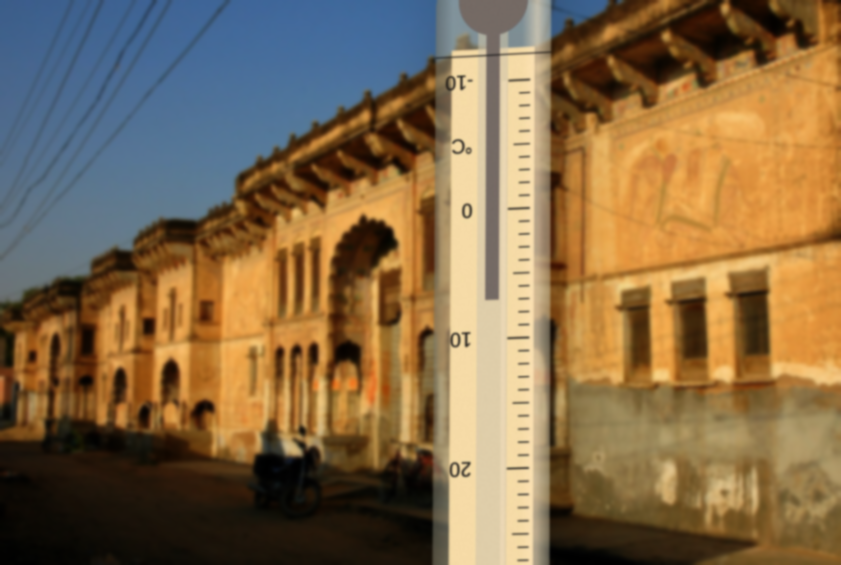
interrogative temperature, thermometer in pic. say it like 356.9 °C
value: 7 °C
